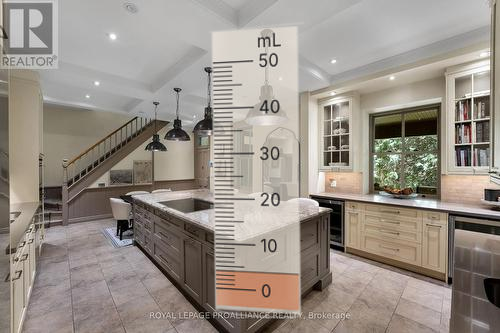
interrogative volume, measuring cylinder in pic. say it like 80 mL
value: 4 mL
